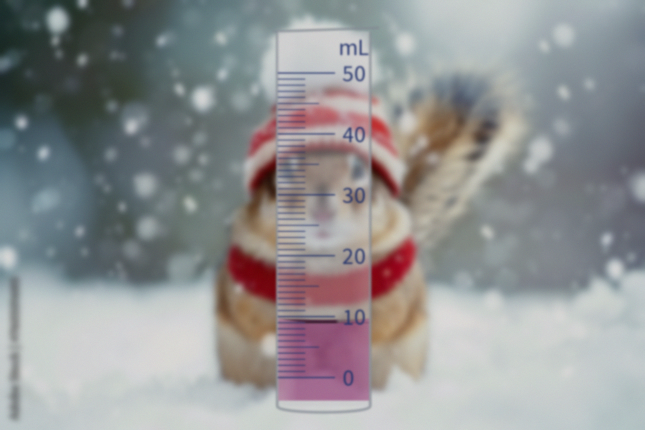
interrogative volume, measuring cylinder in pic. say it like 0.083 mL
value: 9 mL
